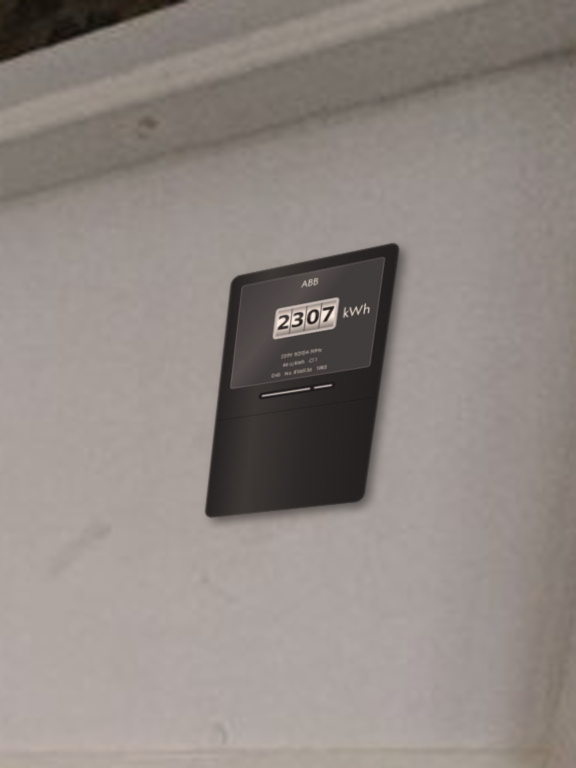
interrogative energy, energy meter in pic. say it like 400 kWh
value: 2307 kWh
